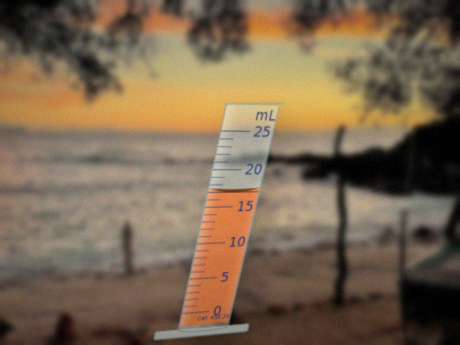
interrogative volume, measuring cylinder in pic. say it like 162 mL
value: 17 mL
